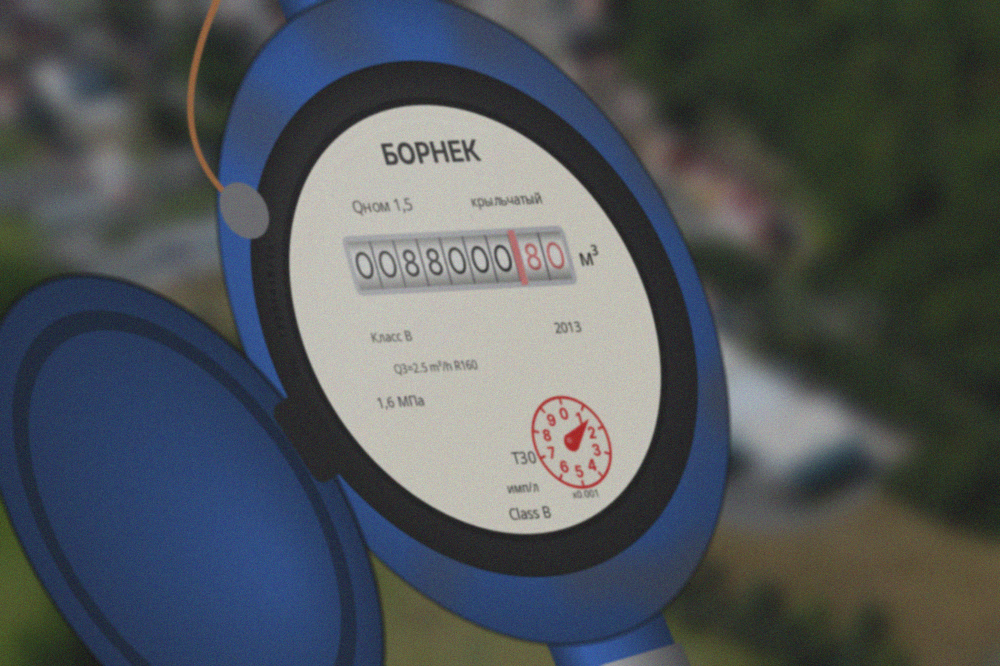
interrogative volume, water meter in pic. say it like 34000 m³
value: 88000.801 m³
